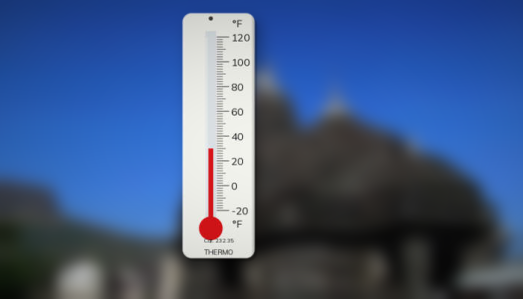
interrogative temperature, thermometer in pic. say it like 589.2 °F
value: 30 °F
